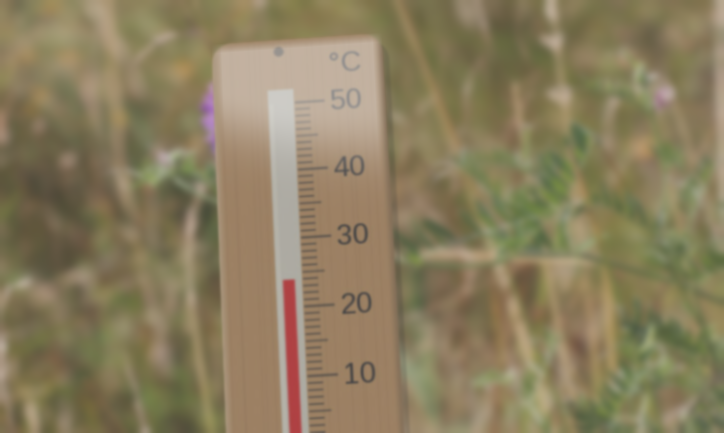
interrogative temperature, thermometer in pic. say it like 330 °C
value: 24 °C
